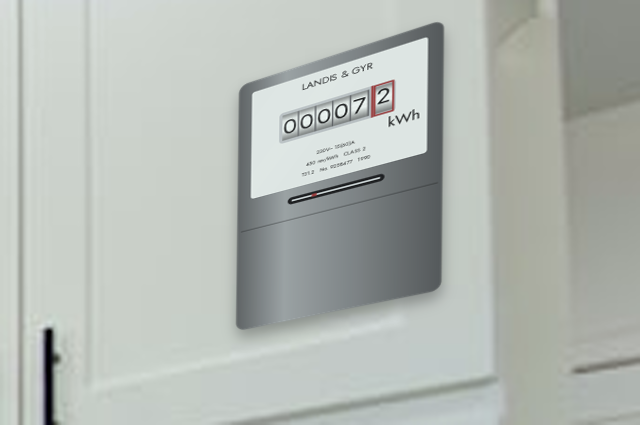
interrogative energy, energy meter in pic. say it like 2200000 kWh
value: 7.2 kWh
